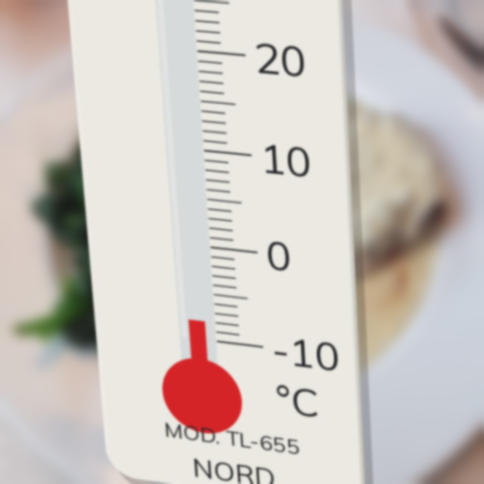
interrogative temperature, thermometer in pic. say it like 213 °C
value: -8 °C
